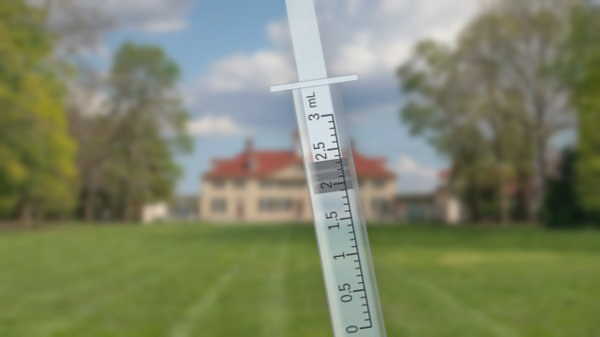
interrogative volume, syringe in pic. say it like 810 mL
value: 1.9 mL
